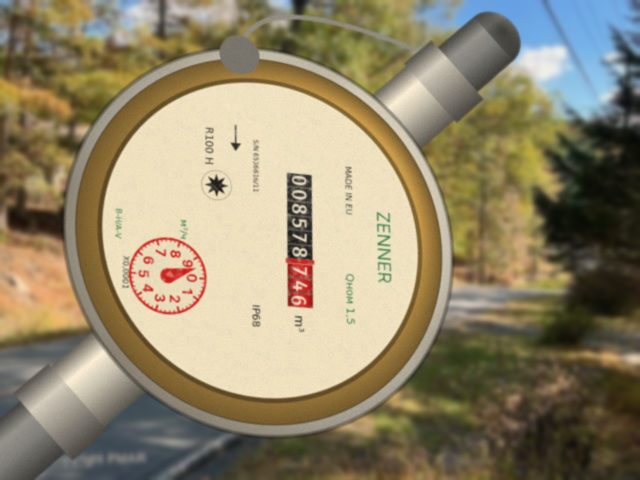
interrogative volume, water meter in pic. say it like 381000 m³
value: 8578.7459 m³
